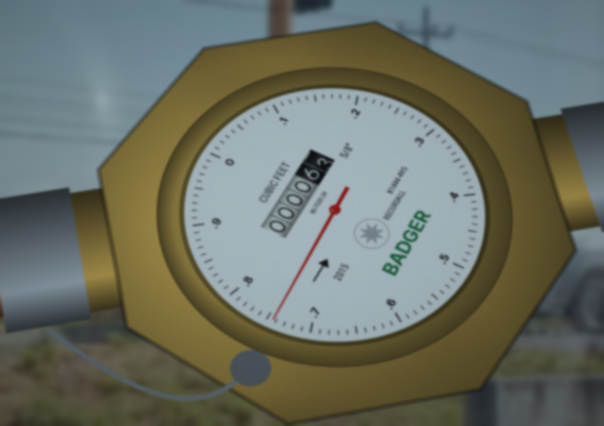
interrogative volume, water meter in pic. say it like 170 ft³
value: 62.74 ft³
